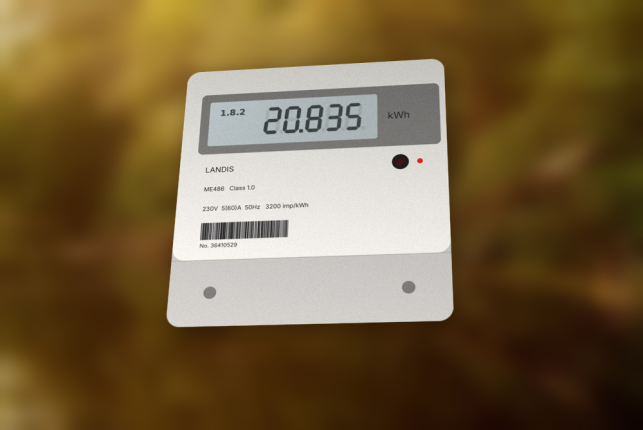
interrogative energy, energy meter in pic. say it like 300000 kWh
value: 20.835 kWh
